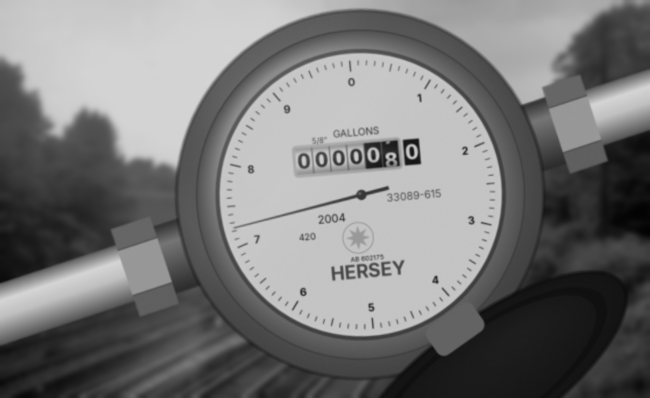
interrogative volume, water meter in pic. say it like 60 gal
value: 77.2 gal
